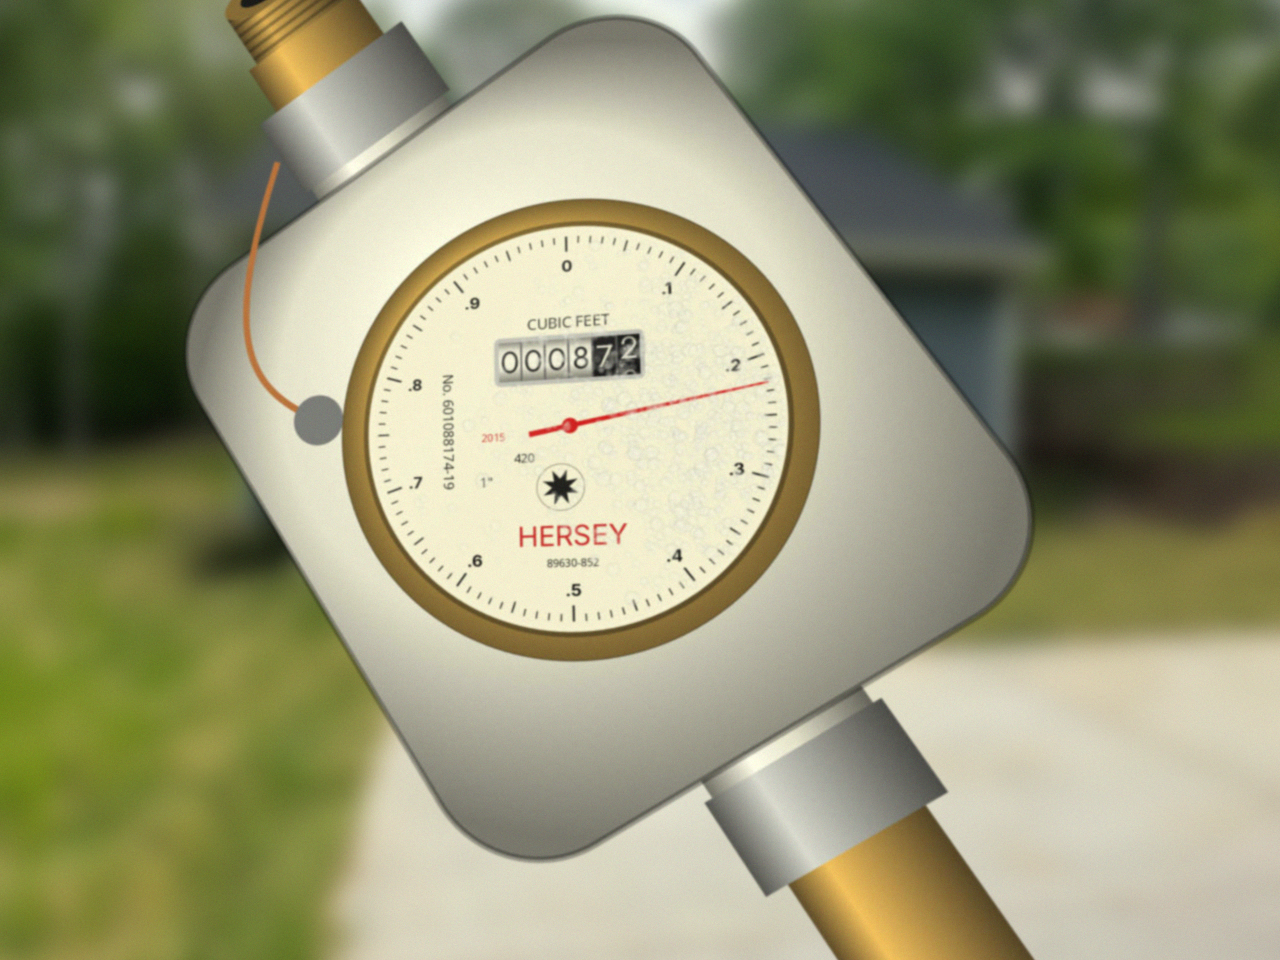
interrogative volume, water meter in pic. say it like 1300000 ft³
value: 872.22 ft³
